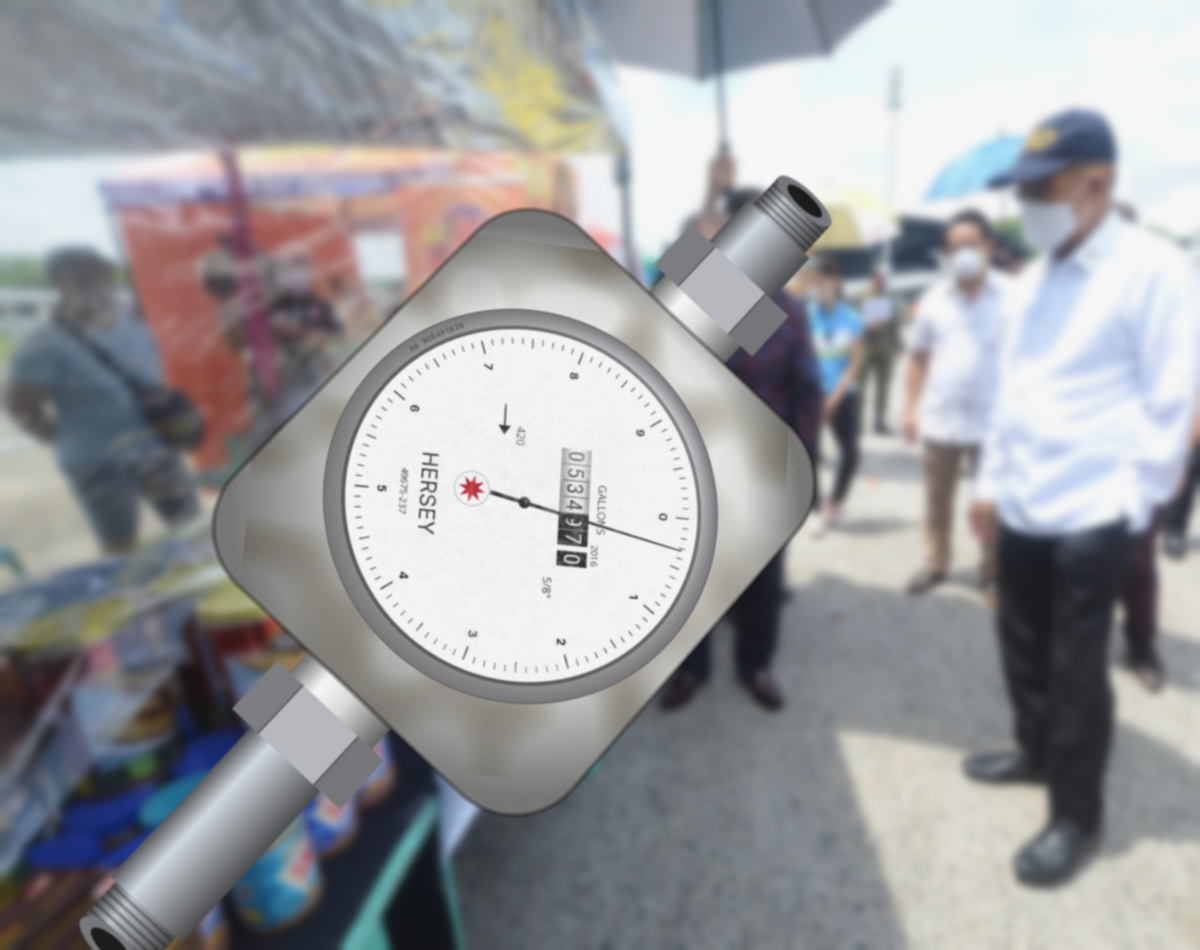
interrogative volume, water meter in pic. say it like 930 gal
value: 534970.3 gal
